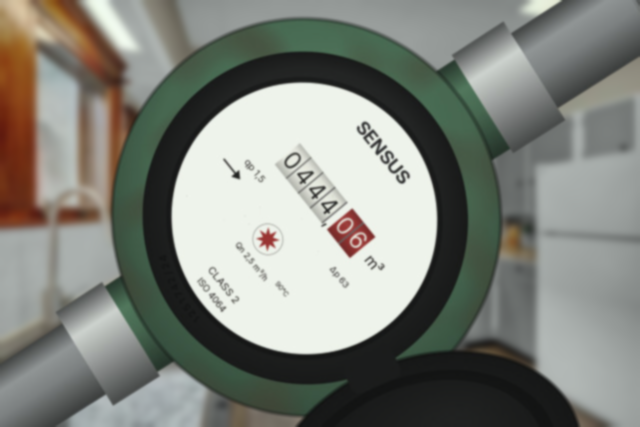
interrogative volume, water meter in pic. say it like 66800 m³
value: 444.06 m³
